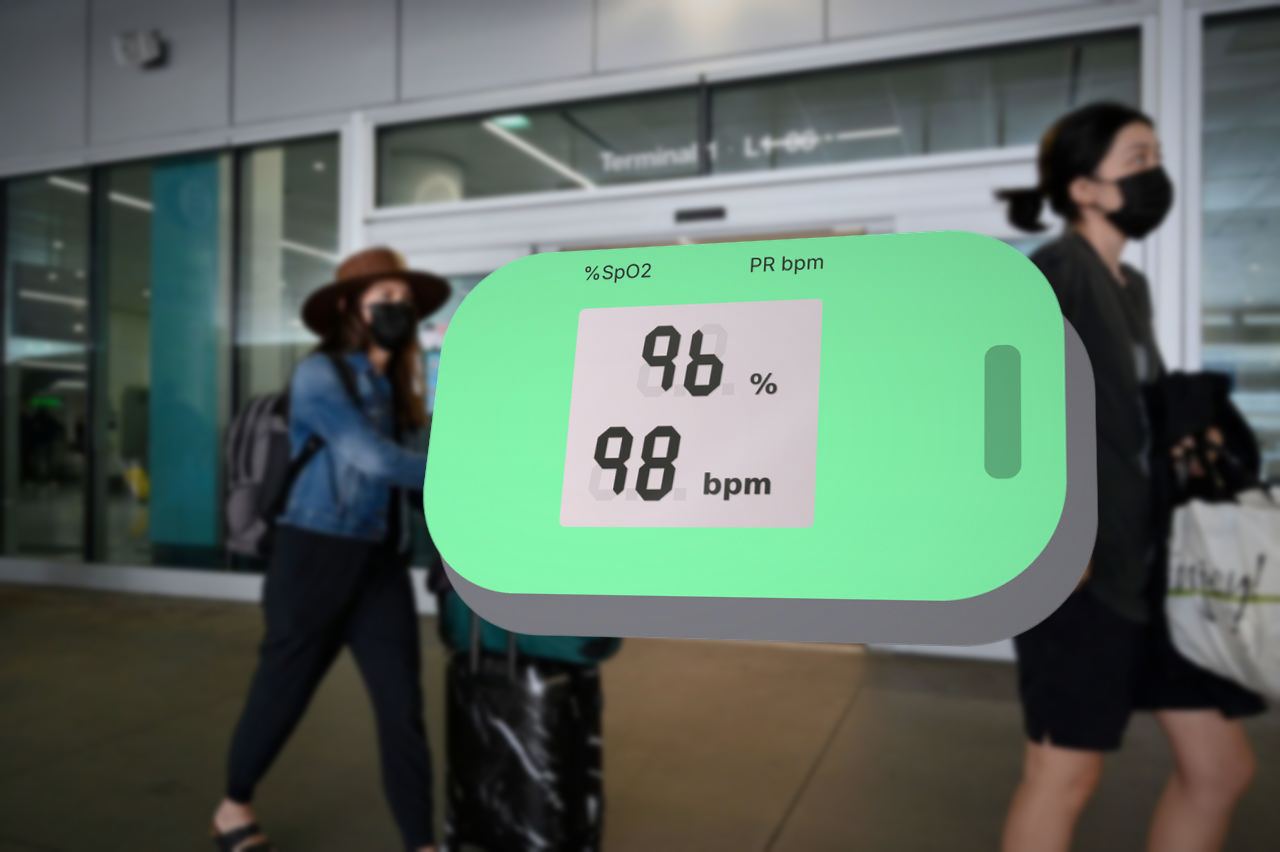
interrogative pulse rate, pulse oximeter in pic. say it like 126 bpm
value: 98 bpm
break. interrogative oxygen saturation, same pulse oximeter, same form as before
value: 96 %
